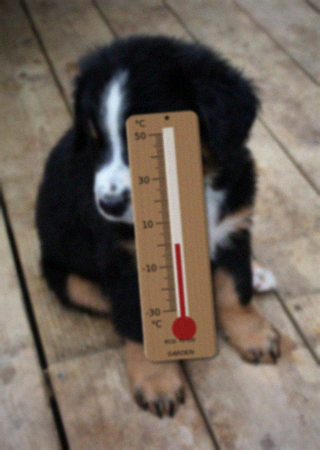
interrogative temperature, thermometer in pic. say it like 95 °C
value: 0 °C
